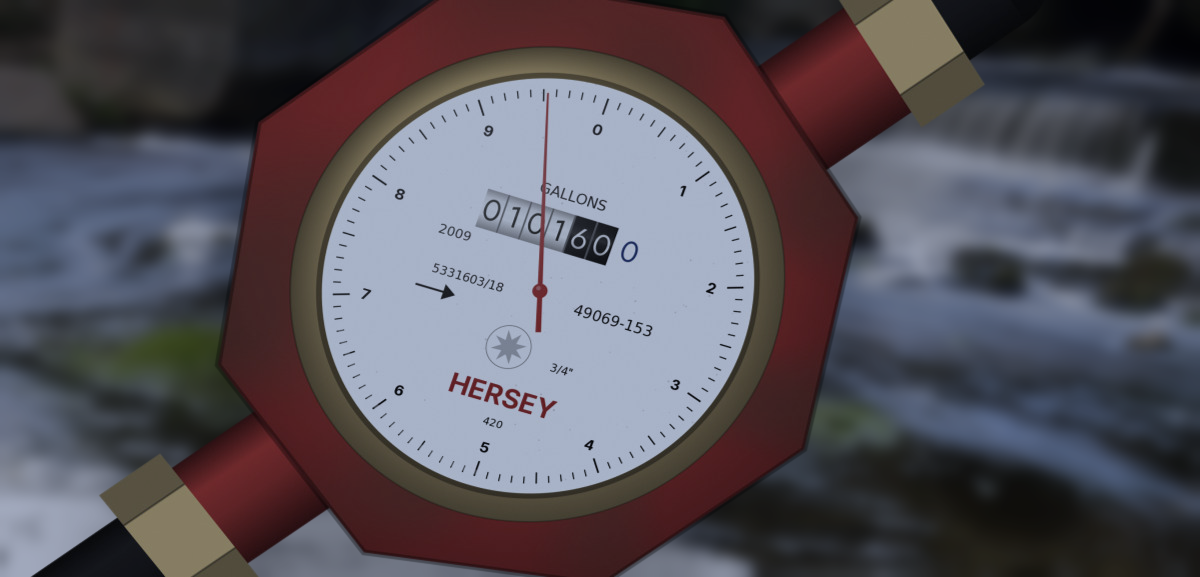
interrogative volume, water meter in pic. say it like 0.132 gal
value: 101599.5 gal
